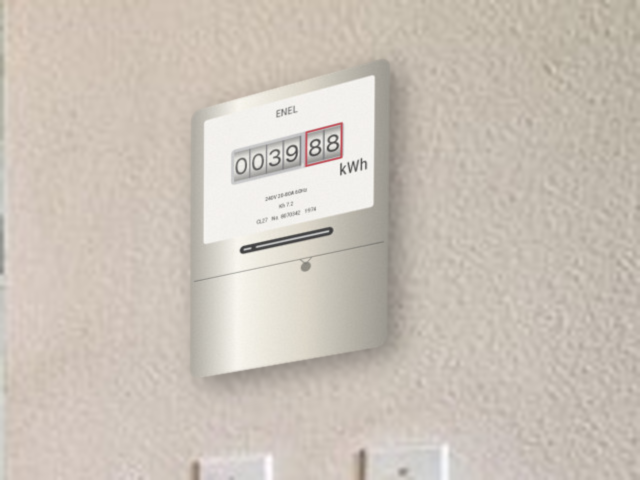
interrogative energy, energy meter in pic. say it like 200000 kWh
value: 39.88 kWh
